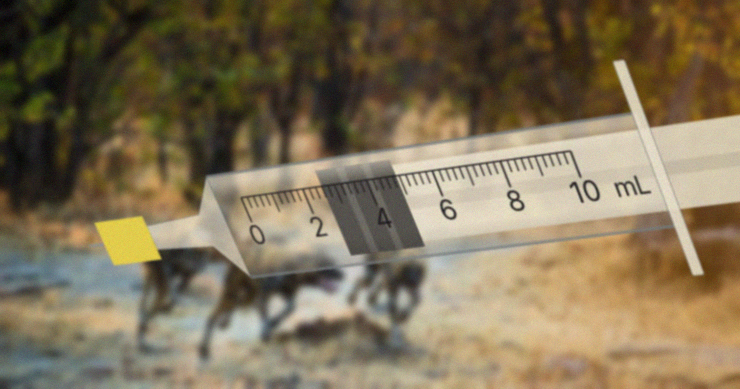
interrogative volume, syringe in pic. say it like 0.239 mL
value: 2.6 mL
